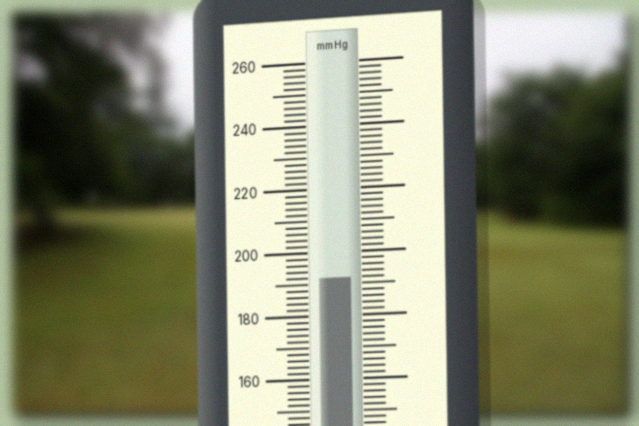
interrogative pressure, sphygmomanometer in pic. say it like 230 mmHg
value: 192 mmHg
